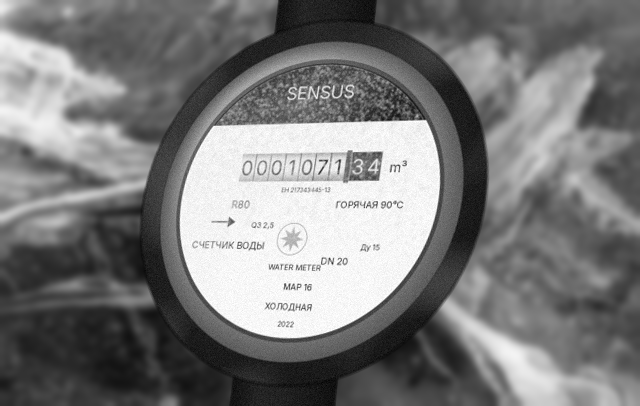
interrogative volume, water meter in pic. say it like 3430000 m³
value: 1071.34 m³
